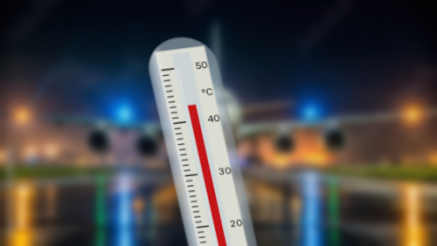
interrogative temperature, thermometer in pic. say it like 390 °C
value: 43 °C
